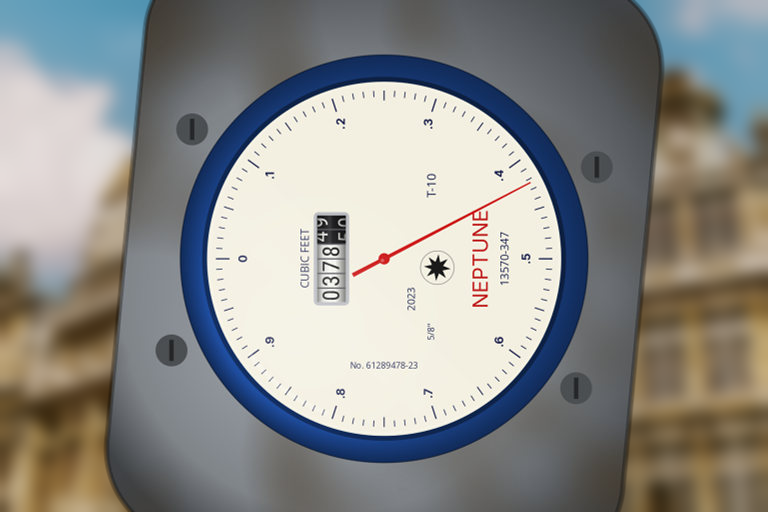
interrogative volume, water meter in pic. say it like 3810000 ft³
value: 37849.42 ft³
